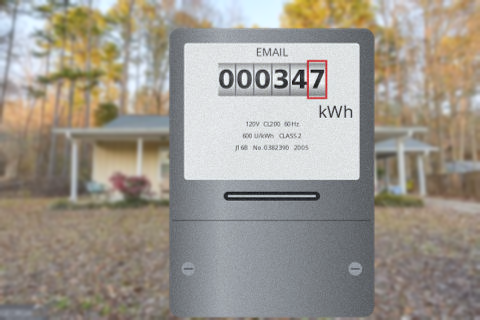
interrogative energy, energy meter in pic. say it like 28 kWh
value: 34.7 kWh
